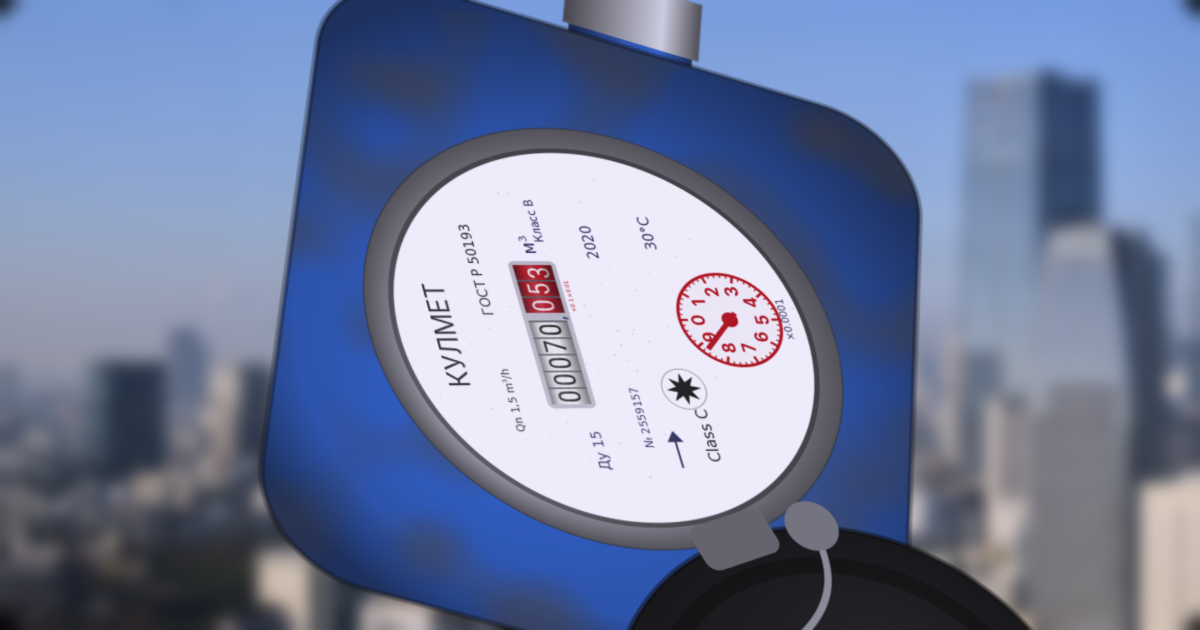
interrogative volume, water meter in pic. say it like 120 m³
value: 70.0528 m³
